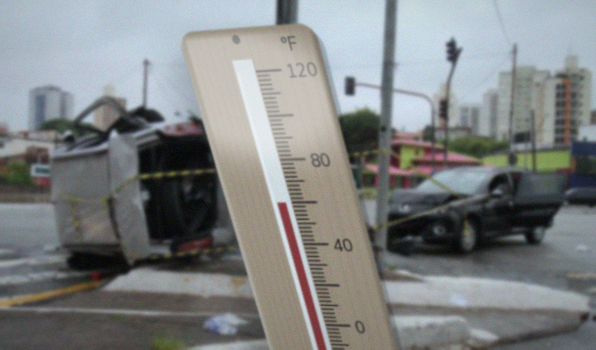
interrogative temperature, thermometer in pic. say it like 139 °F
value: 60 °F
